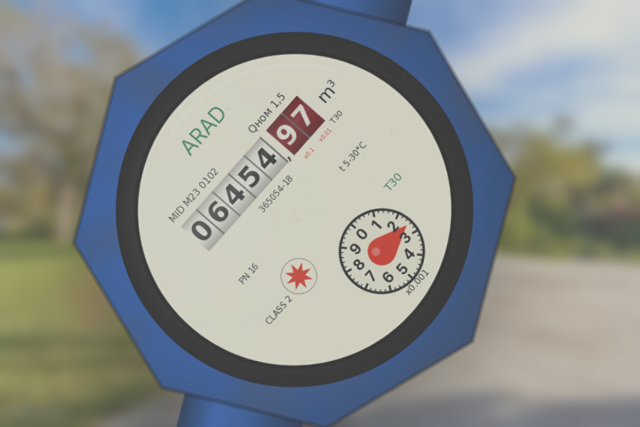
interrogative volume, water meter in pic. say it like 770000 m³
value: 6454.972 m³
